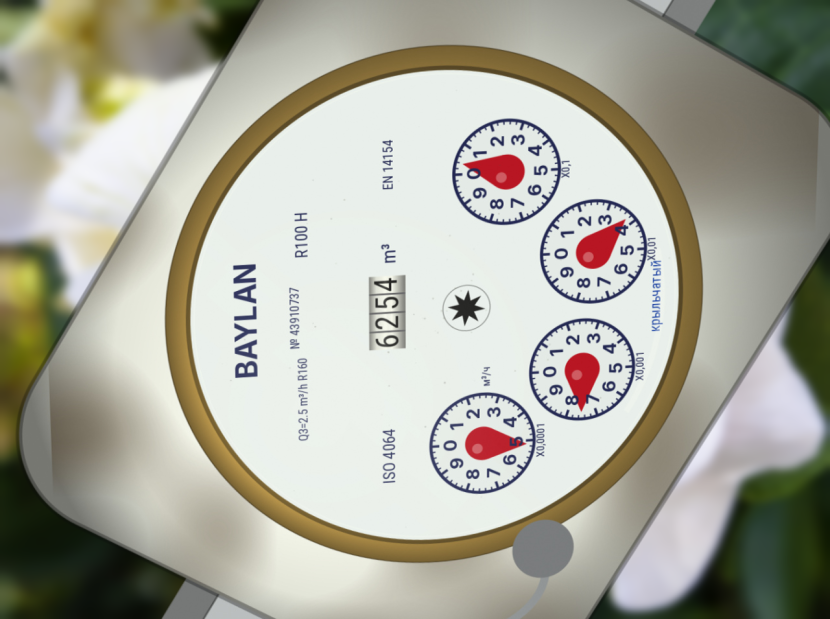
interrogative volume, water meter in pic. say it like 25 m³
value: 6254.0375 m³
